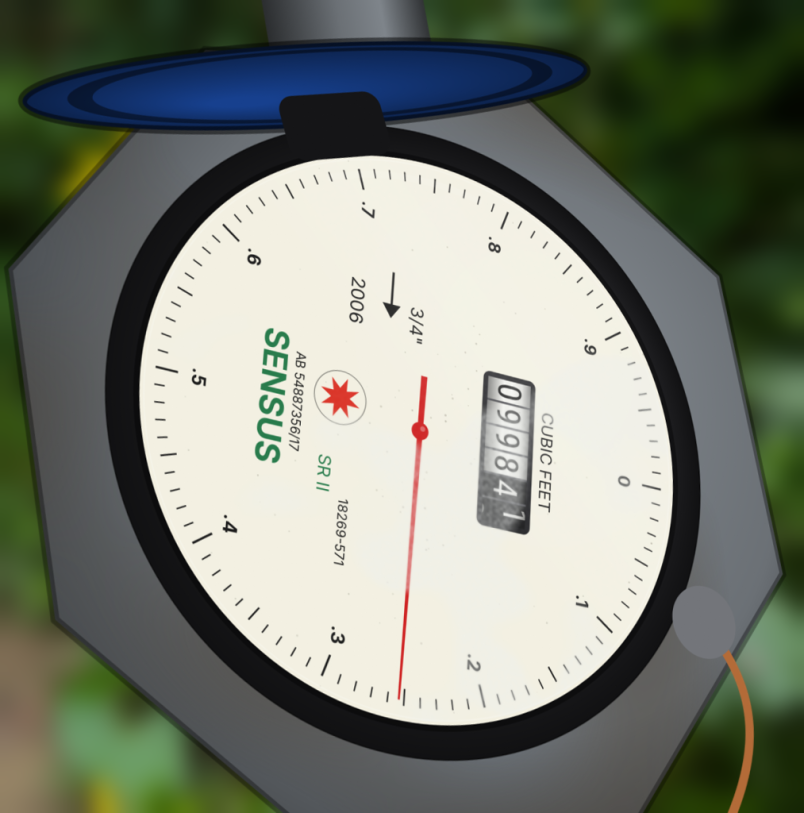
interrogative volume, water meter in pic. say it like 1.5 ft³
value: 99841.25 ft³
